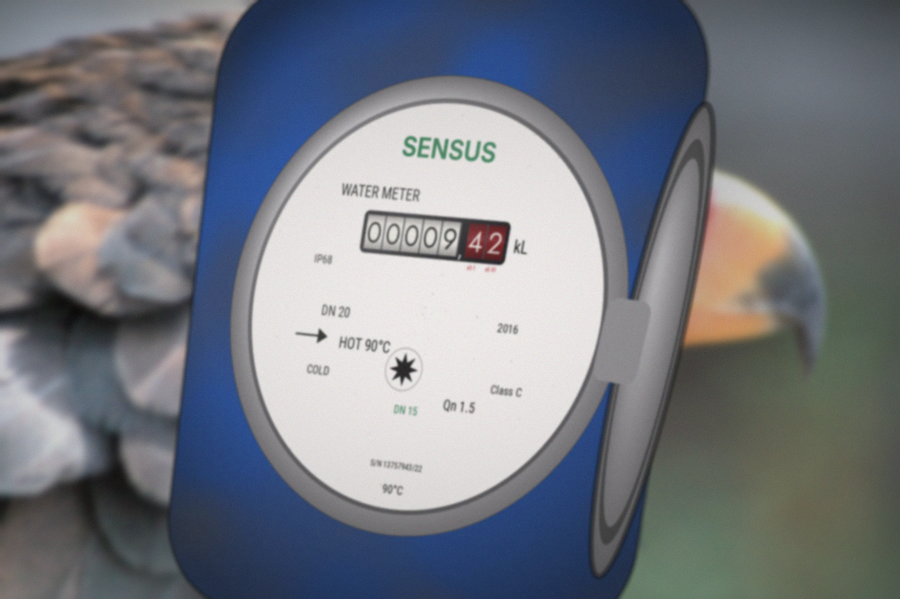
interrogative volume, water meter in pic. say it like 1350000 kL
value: 9.42 kL
